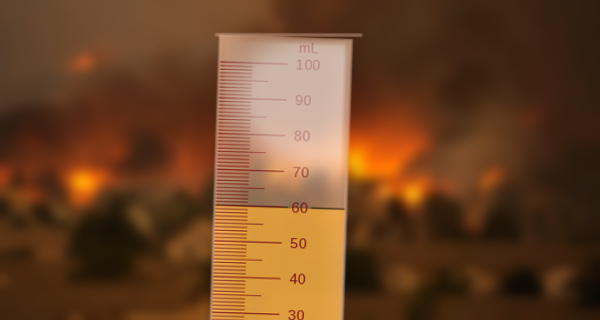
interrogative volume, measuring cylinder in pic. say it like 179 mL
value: 60 mL
